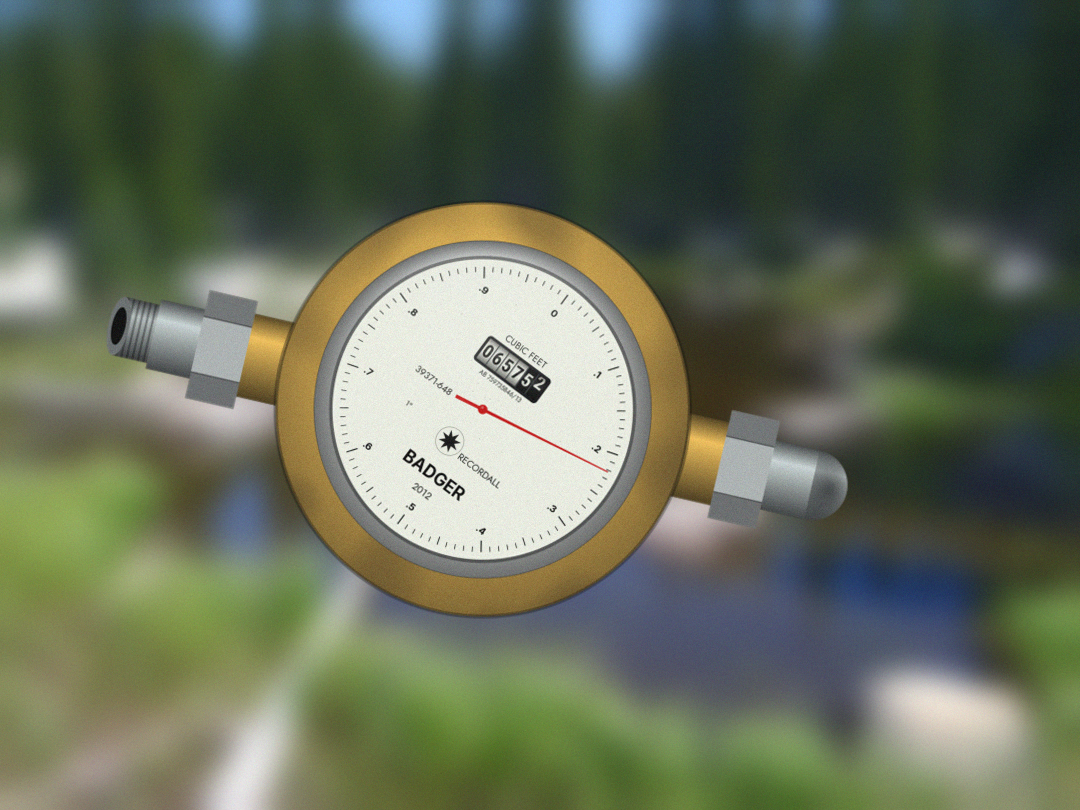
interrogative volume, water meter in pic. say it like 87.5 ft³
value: 65752.22 ft³
